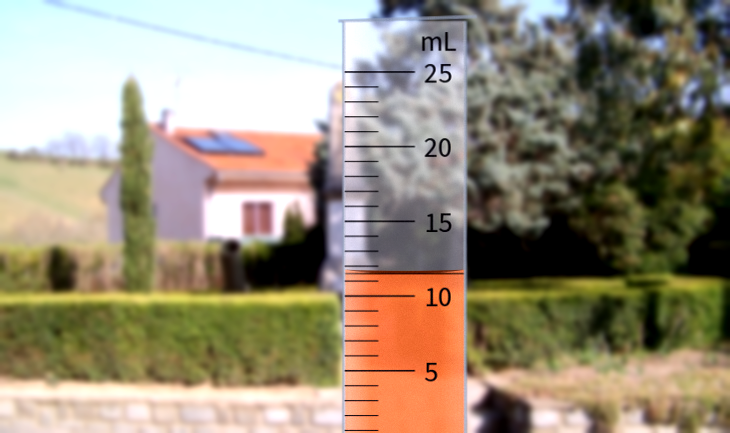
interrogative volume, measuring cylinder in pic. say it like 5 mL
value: 11.5 mL
